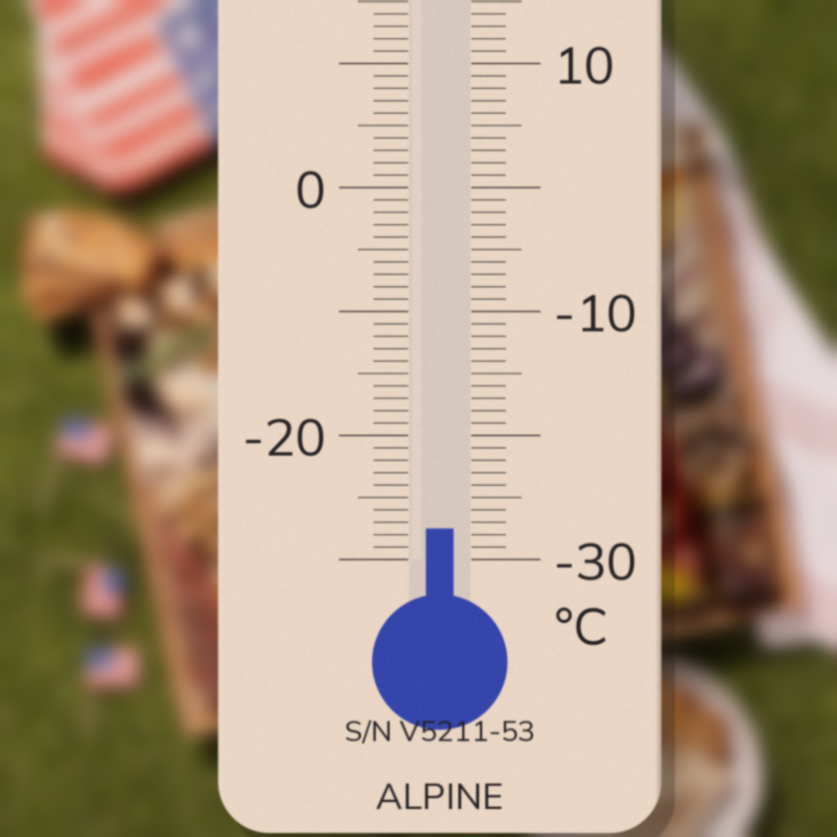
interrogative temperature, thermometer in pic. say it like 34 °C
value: -27.5 °C
